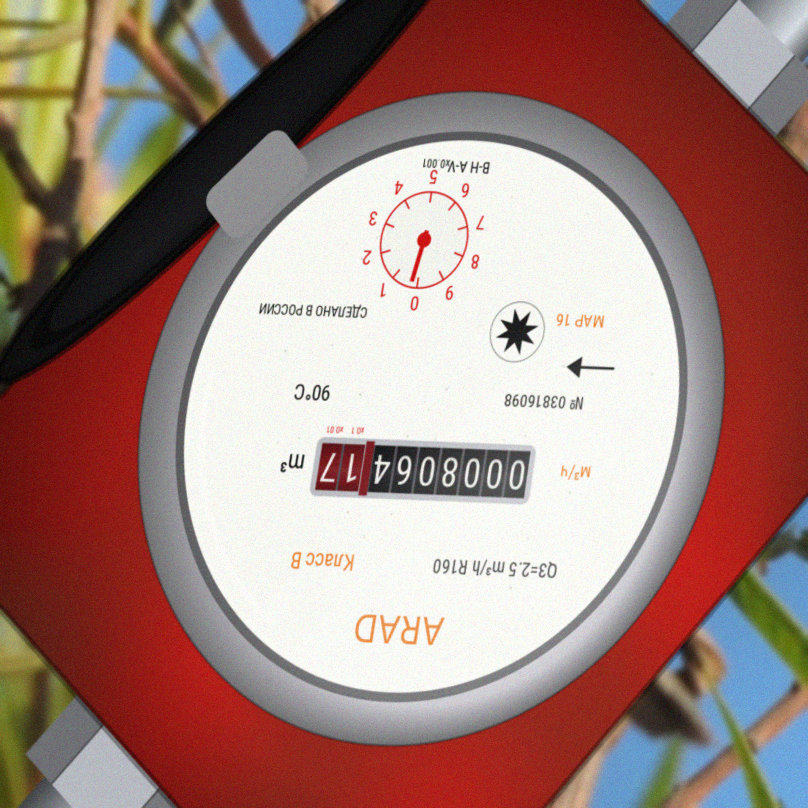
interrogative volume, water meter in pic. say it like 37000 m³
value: 8064.170 m³
